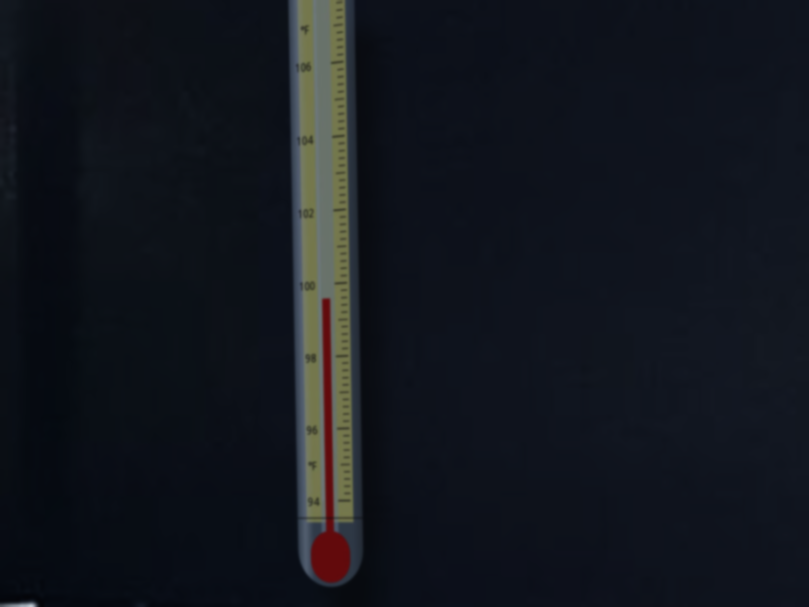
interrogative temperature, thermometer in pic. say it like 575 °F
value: 99.6 °F
